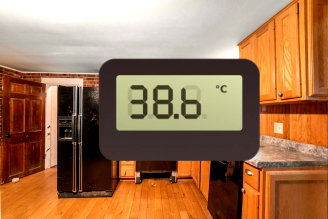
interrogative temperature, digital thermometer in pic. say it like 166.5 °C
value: 38.6 °C
